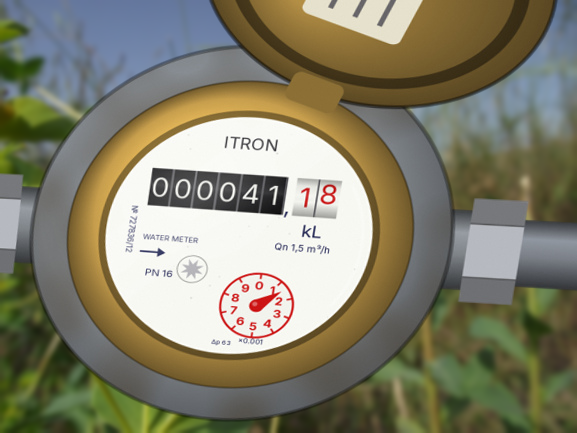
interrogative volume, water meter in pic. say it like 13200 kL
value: 41.181 kL
